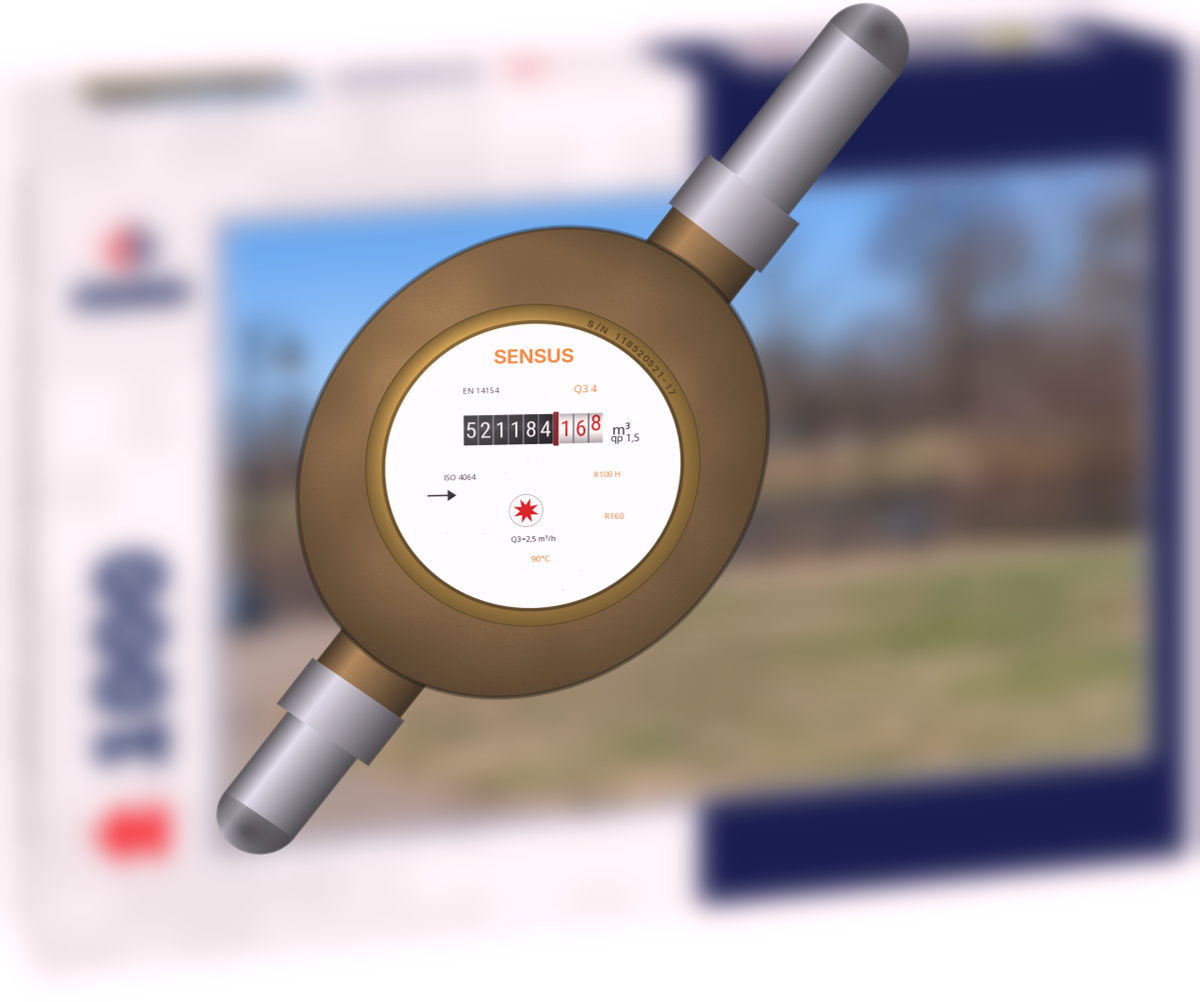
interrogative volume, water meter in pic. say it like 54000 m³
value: 521184.168 m³
